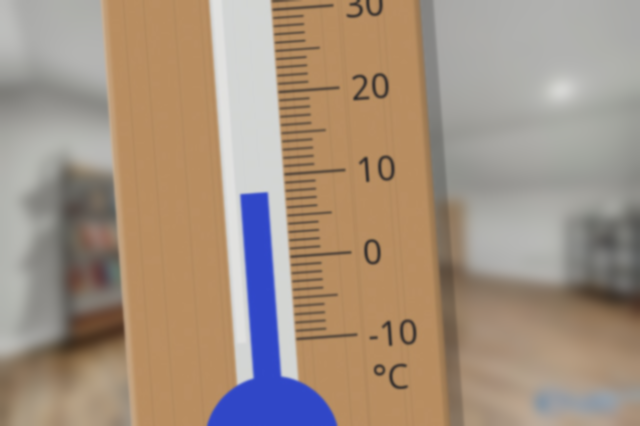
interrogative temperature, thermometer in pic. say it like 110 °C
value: 8 °C
